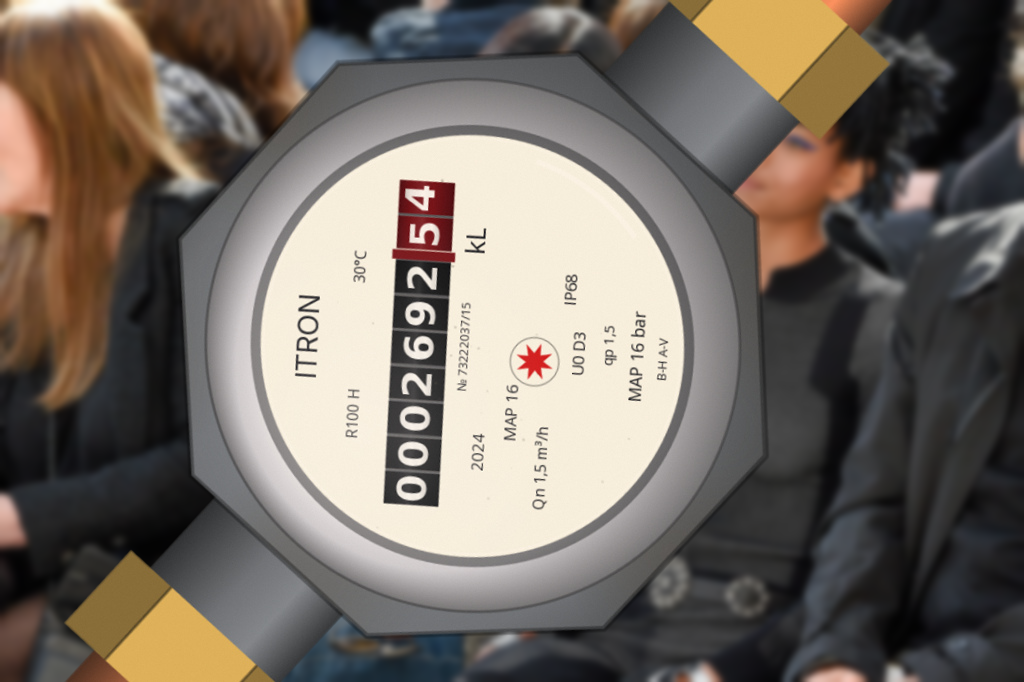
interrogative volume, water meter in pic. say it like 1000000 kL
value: 2692.54 kL
